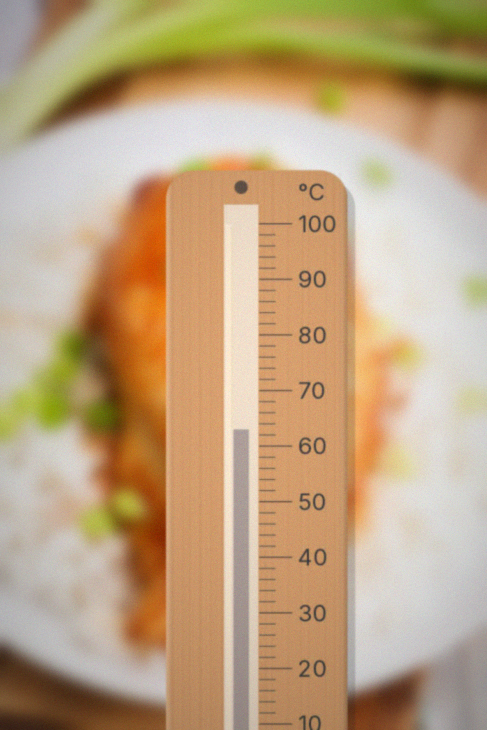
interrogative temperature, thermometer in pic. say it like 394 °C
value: 63 °C
